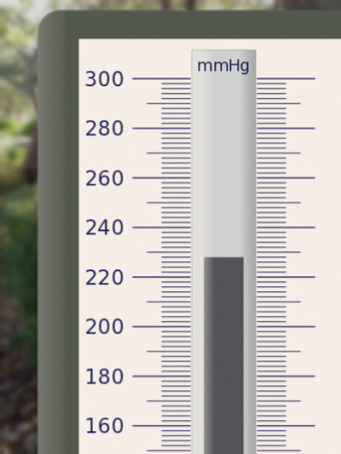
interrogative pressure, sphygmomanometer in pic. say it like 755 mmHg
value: 228 mmHg
